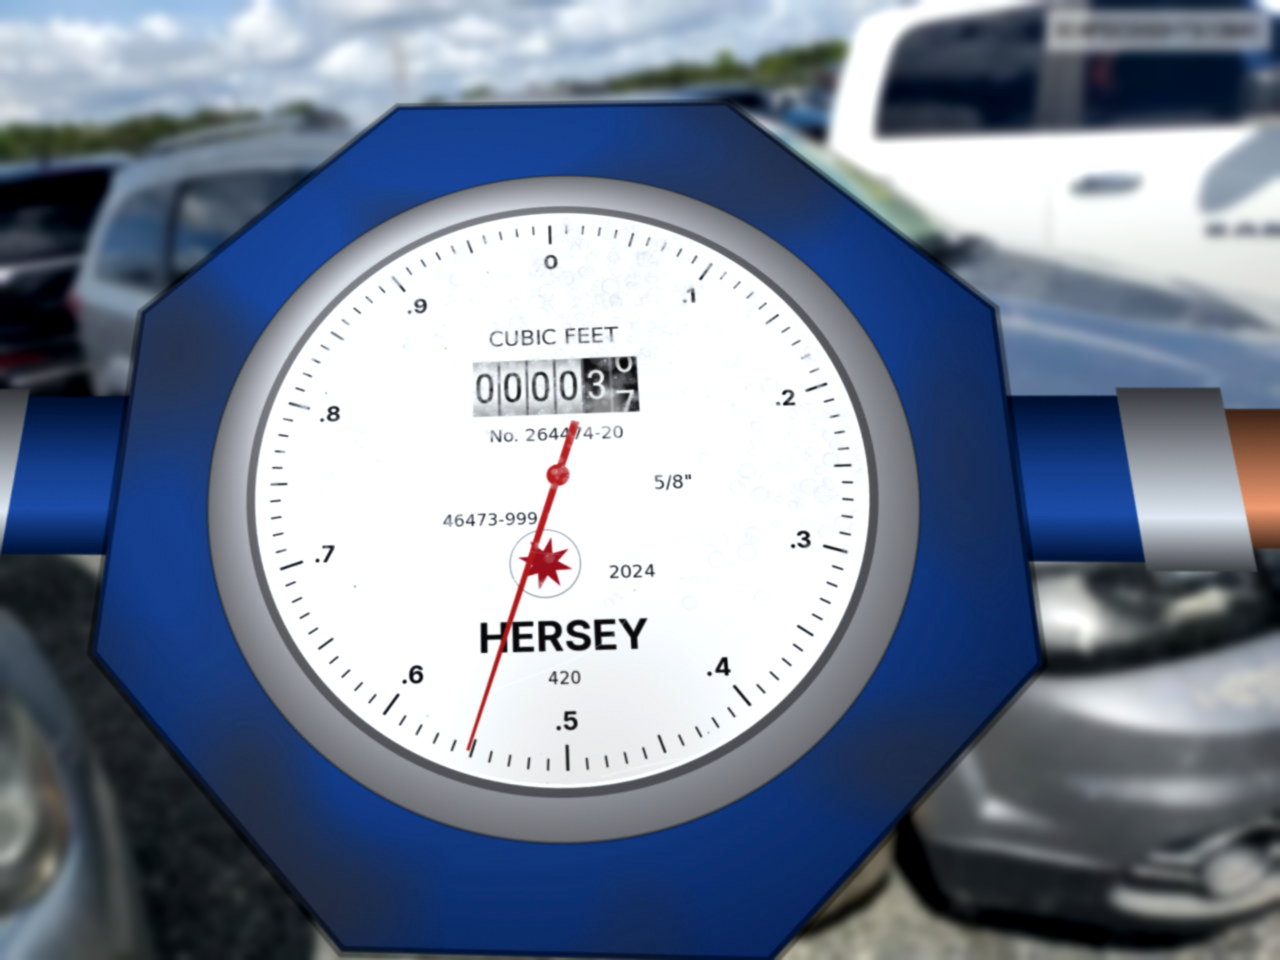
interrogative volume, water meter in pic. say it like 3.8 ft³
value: 36.55 ft³
